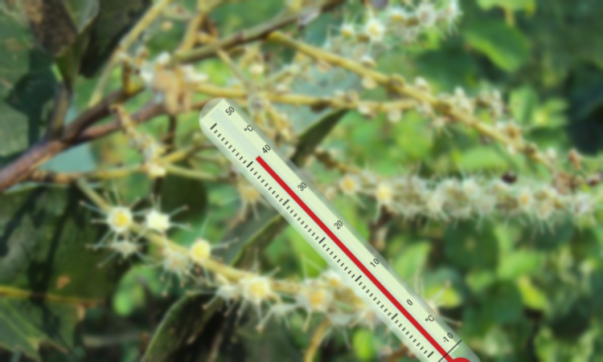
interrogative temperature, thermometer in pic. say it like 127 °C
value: 40 °C
